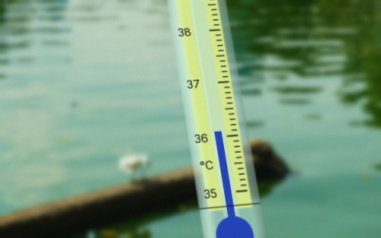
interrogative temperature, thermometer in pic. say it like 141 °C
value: 36.1 °C
